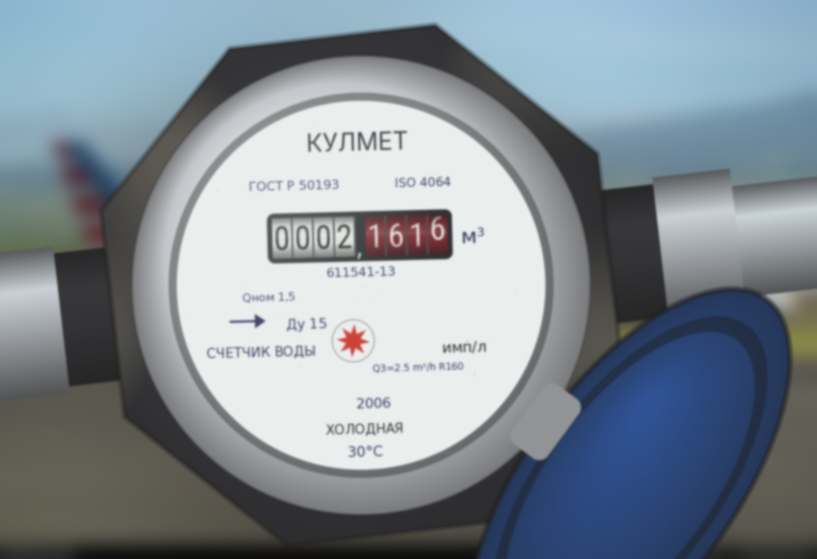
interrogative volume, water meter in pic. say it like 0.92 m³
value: 2.1616 m³
